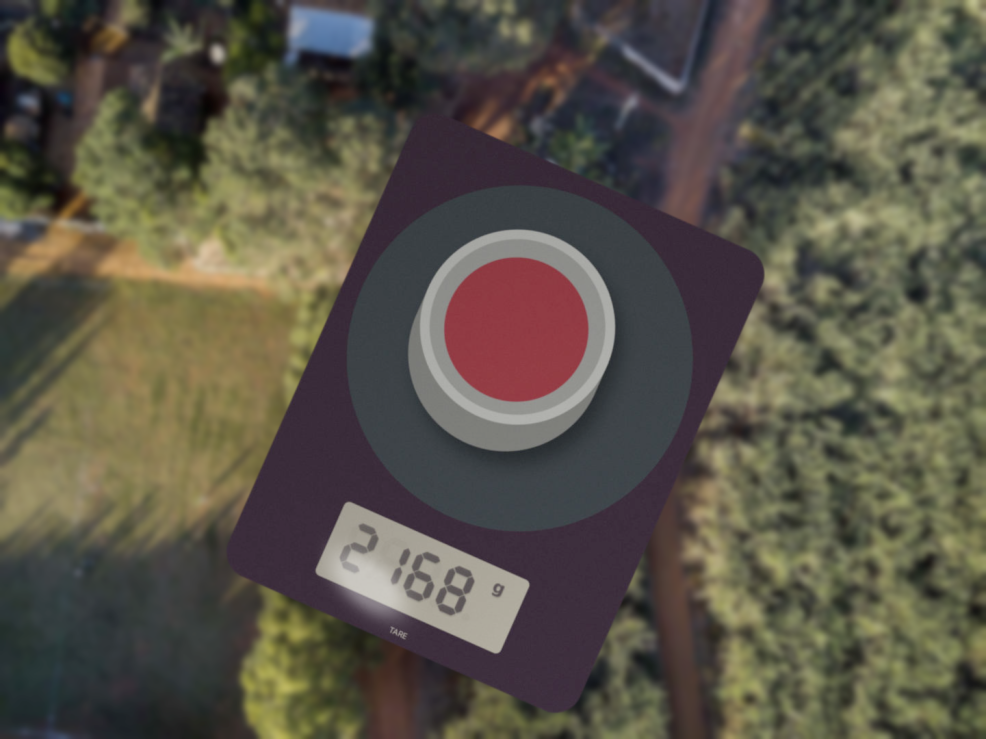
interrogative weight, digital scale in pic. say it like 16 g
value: 2168 g
